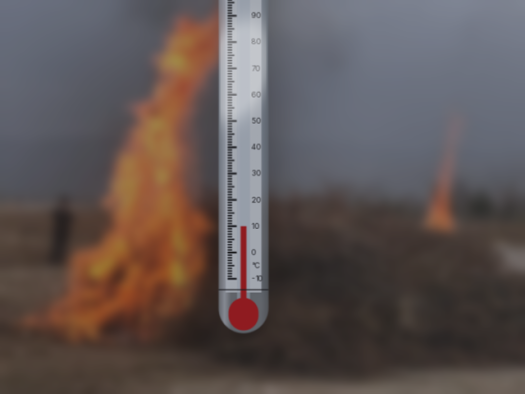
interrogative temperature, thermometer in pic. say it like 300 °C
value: 10 °C
